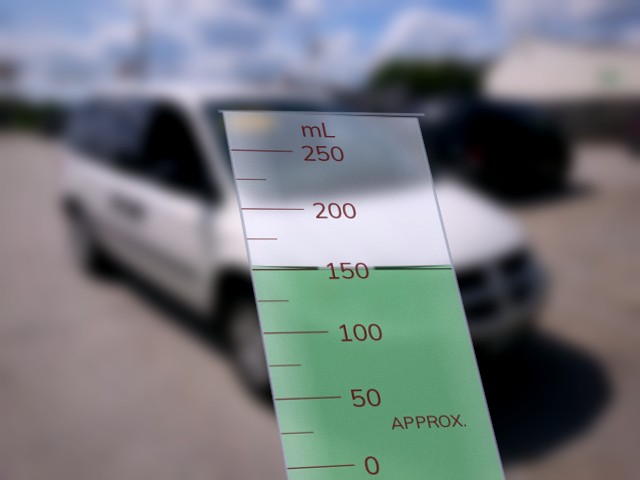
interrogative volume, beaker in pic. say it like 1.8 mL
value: 150 mL
